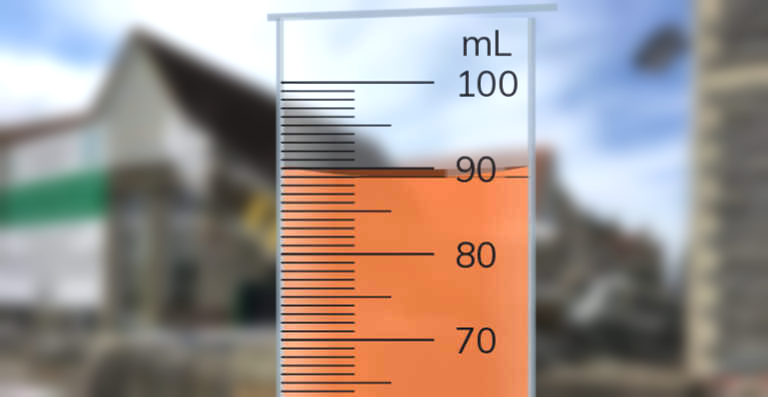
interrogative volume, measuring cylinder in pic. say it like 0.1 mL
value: 89 mL
